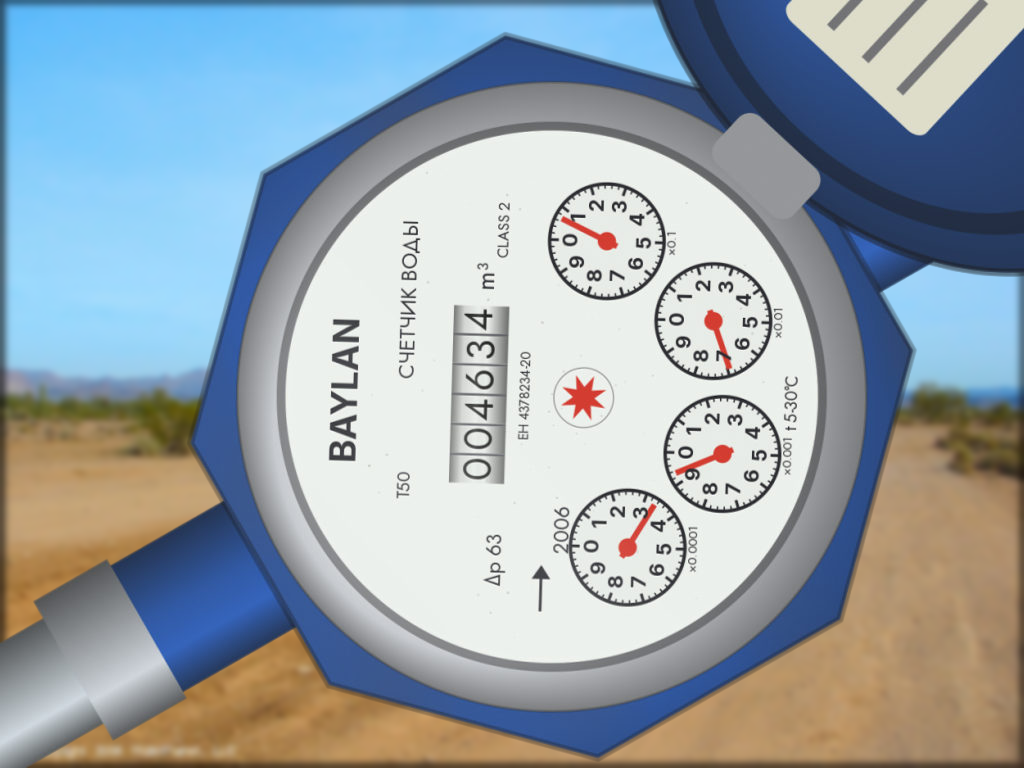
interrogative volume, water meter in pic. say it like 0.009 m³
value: 4634.0693 m³
